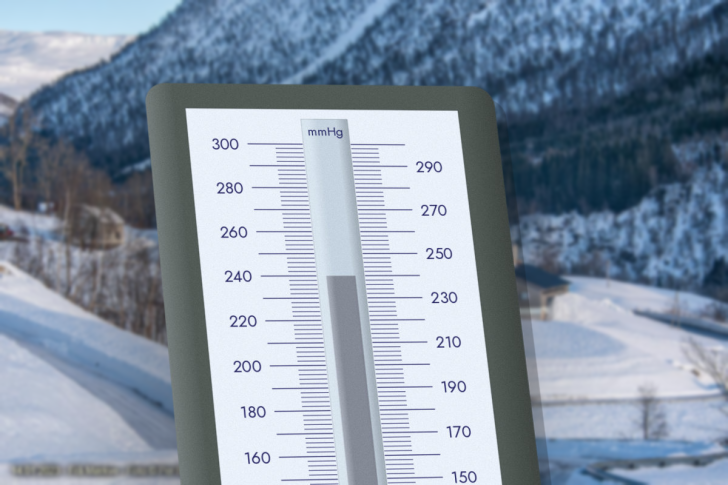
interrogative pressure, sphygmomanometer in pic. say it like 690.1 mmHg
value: 240 mmHg
